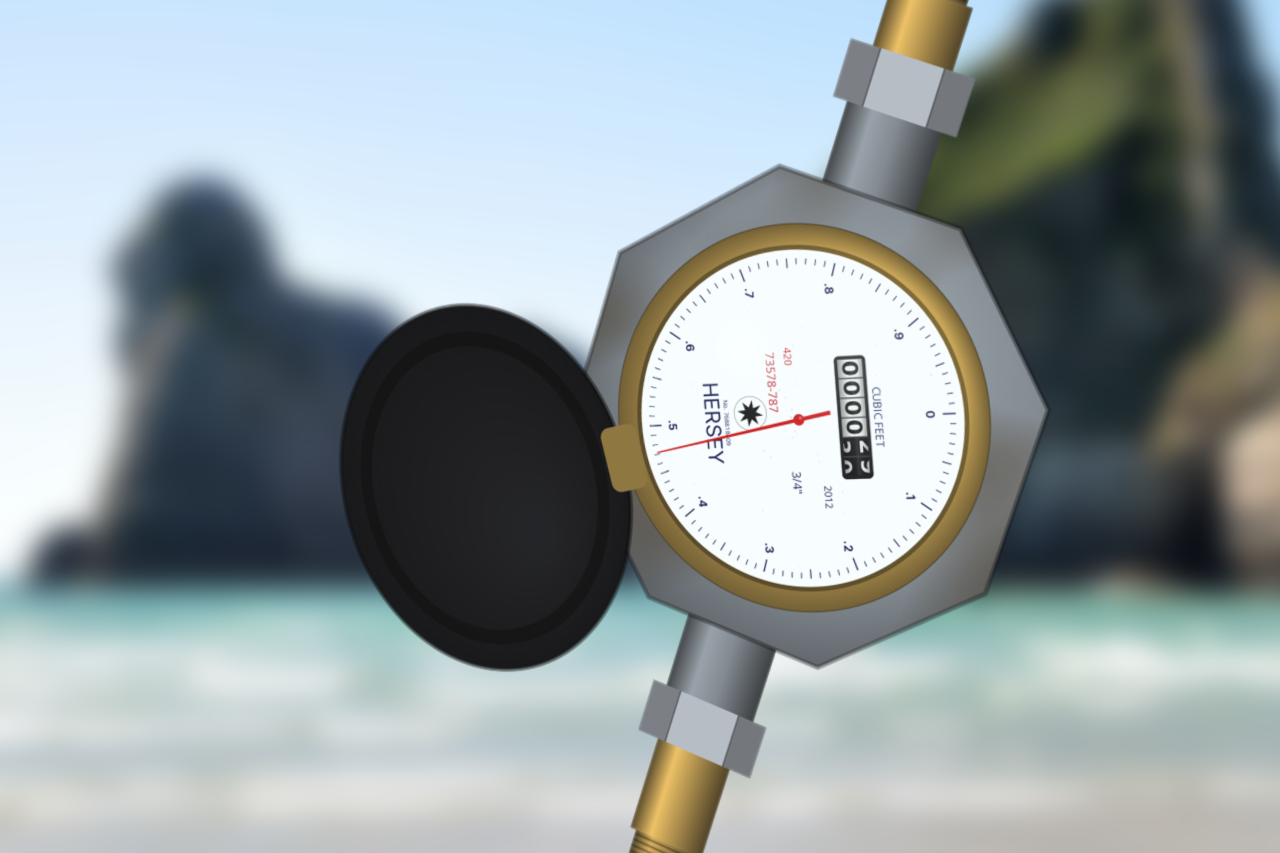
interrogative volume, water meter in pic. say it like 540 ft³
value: 29.47 ft³
